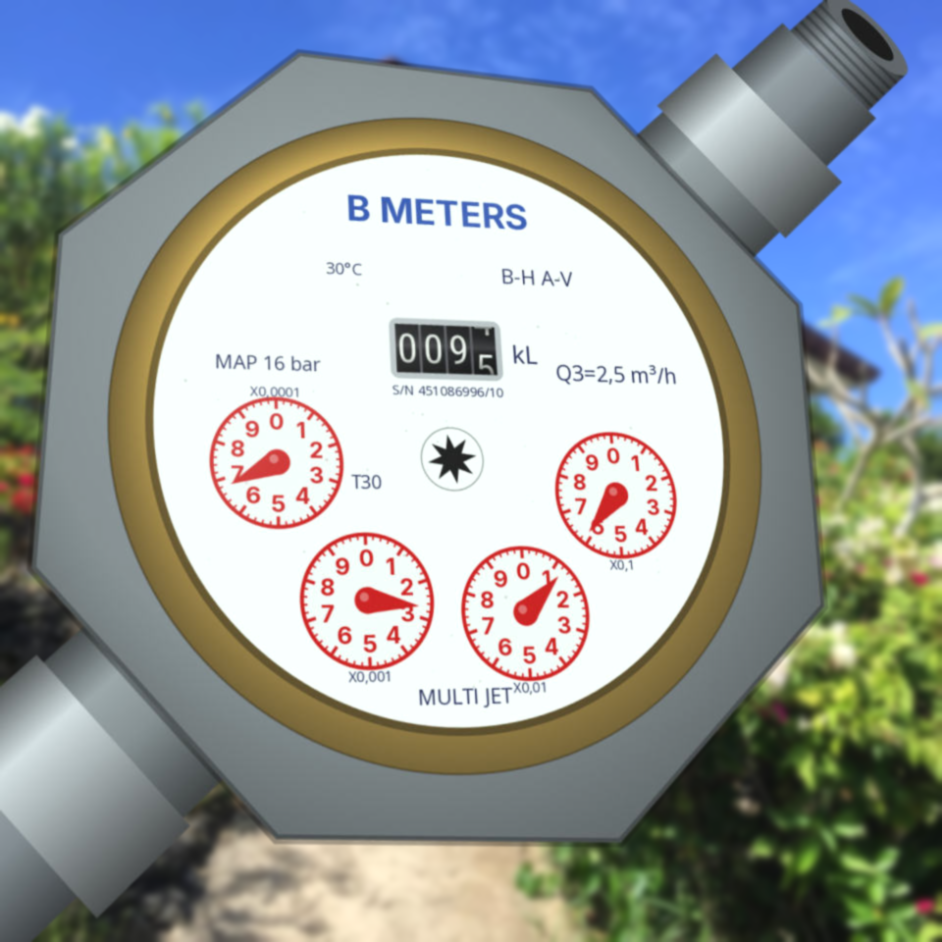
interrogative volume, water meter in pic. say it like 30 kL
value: 94.6126 kL
